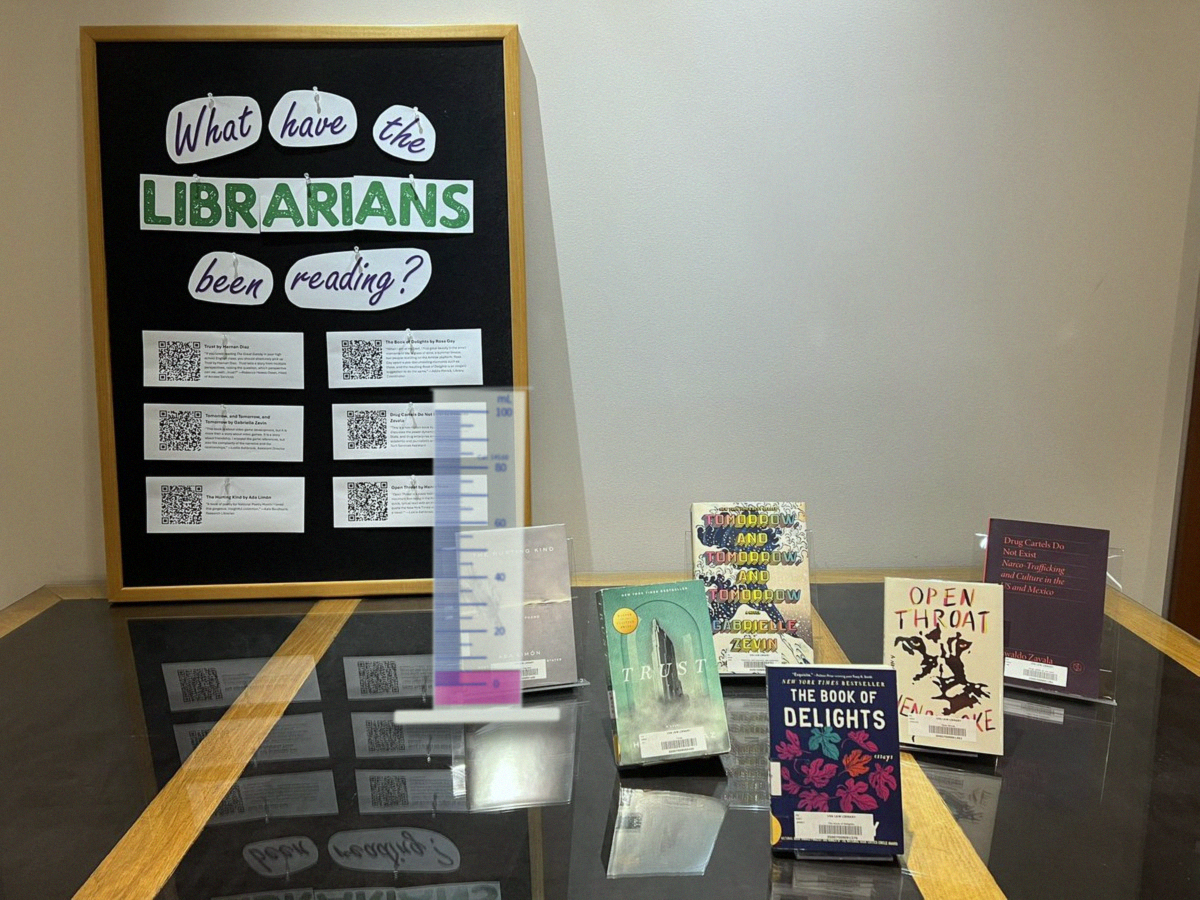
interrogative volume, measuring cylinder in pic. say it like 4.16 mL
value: 5 mL
